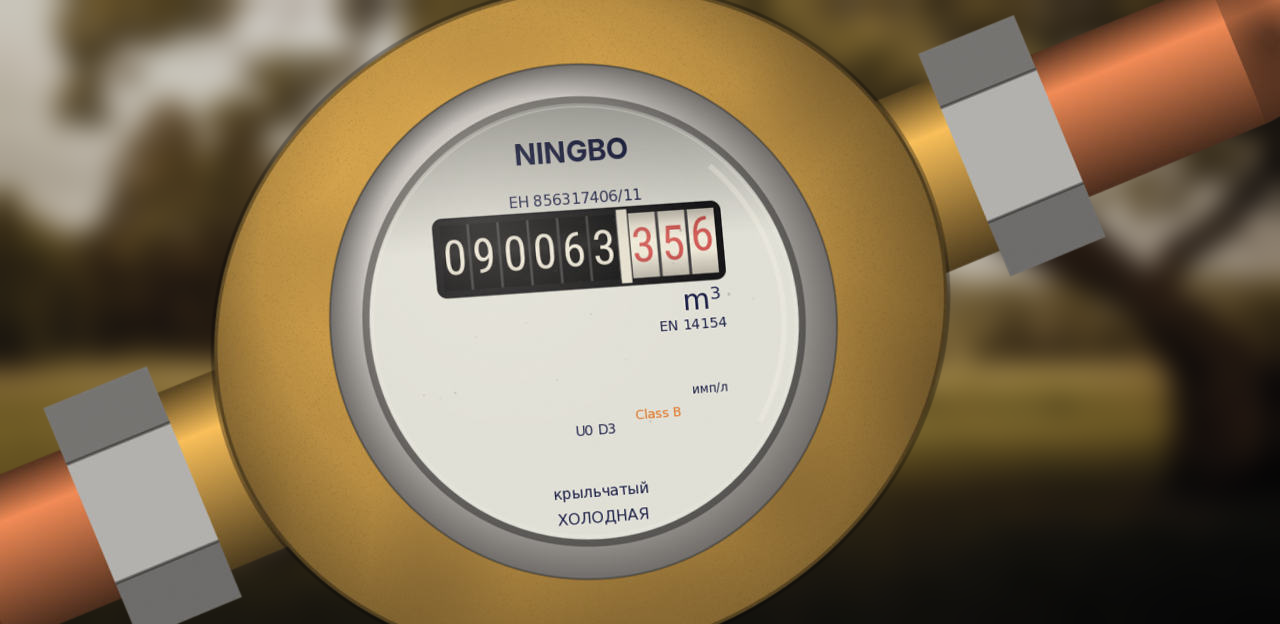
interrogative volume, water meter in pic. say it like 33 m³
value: 90063.356 m³
